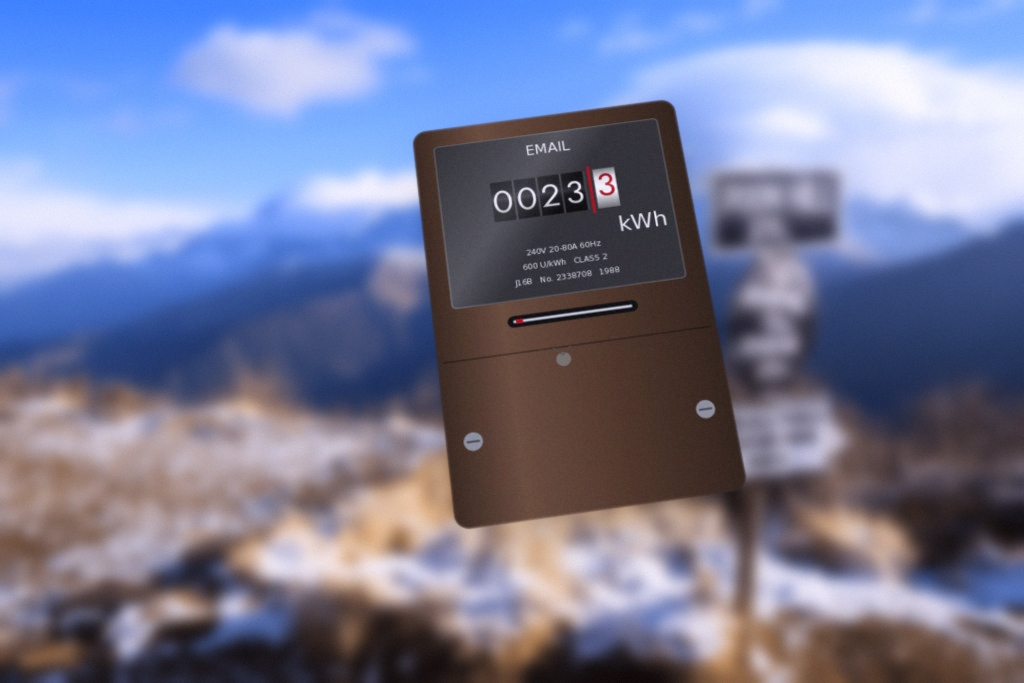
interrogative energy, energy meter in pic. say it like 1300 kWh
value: 23.3 kWh
